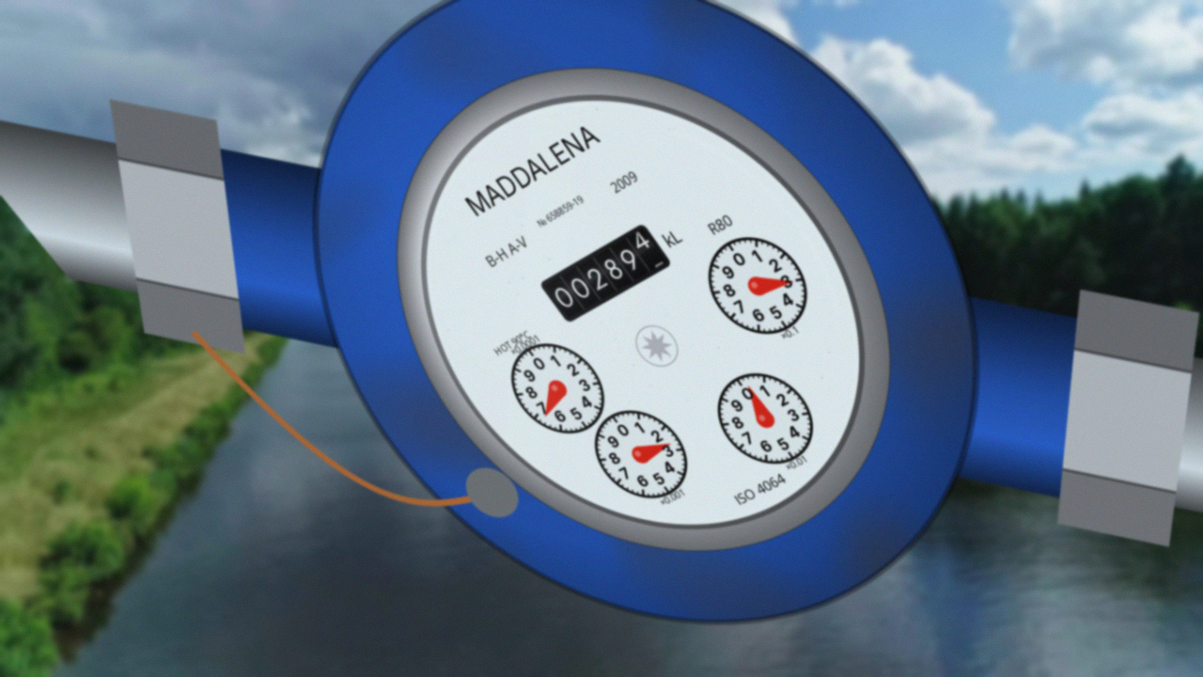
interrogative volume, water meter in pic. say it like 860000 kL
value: 2894.3026 kL
